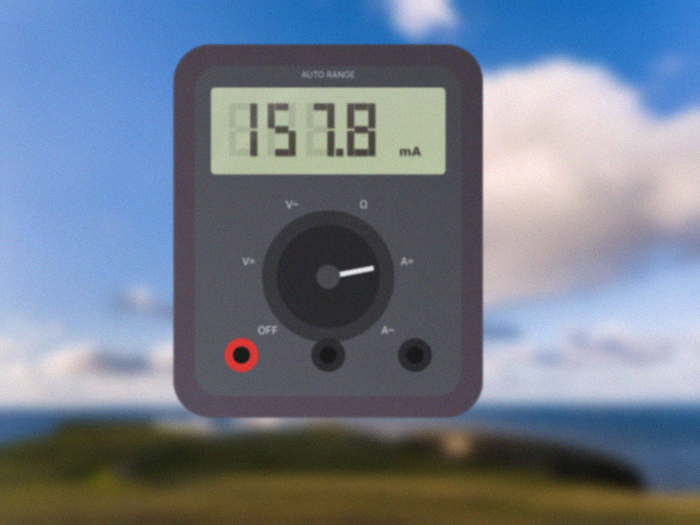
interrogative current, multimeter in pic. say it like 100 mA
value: 157.8 mA
